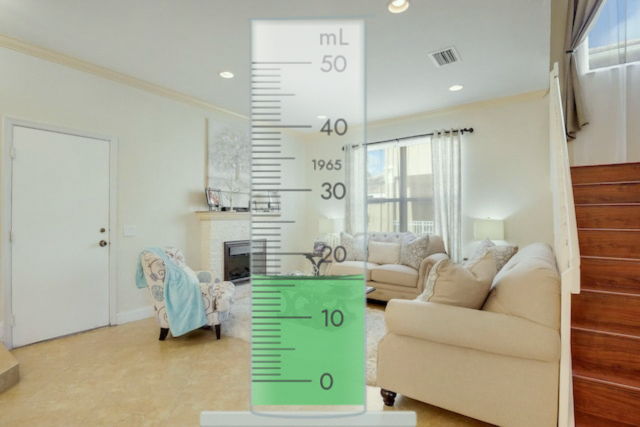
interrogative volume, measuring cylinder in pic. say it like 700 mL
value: 16 mL
